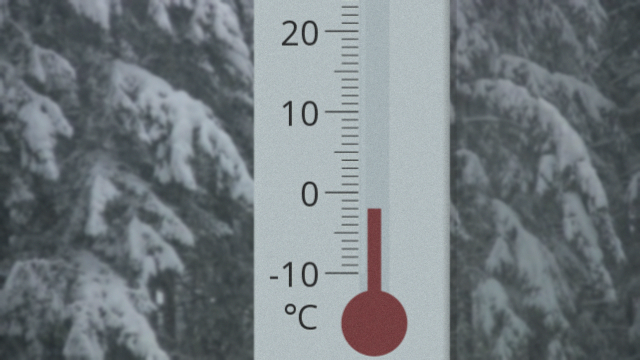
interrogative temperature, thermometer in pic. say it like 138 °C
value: -2 °C
